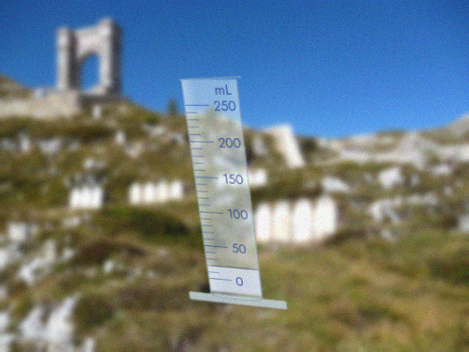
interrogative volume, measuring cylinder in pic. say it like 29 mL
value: 20 mL
